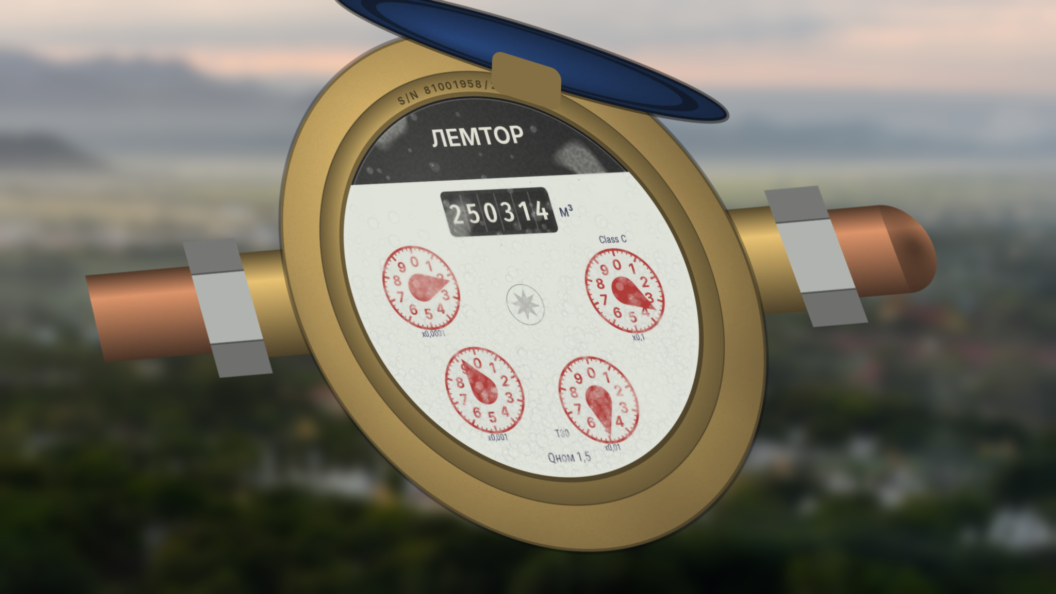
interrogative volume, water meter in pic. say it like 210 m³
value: 250314.3492 m³
